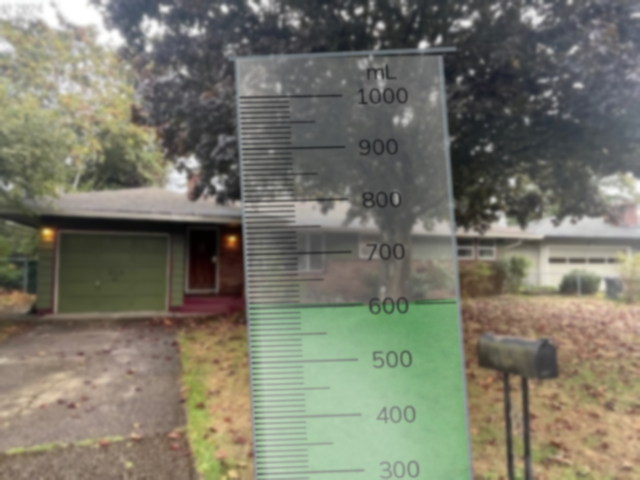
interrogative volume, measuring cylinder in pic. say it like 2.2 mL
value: 600 mL
